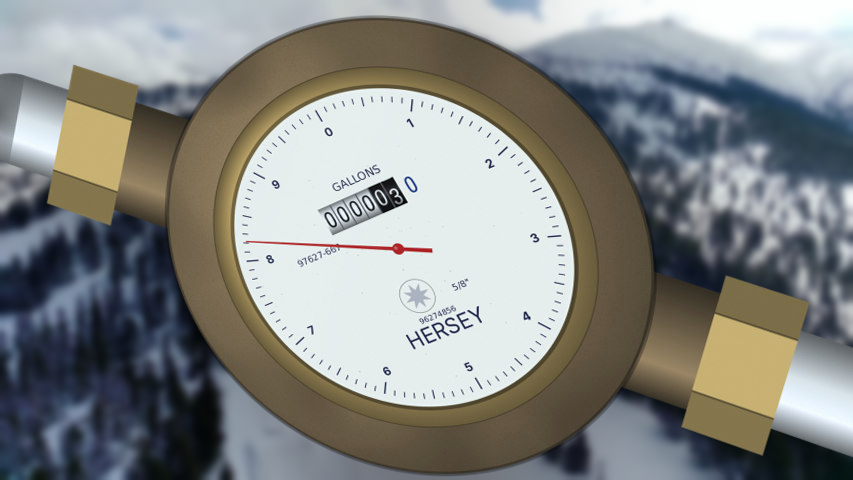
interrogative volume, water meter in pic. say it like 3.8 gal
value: 28.2 gal
